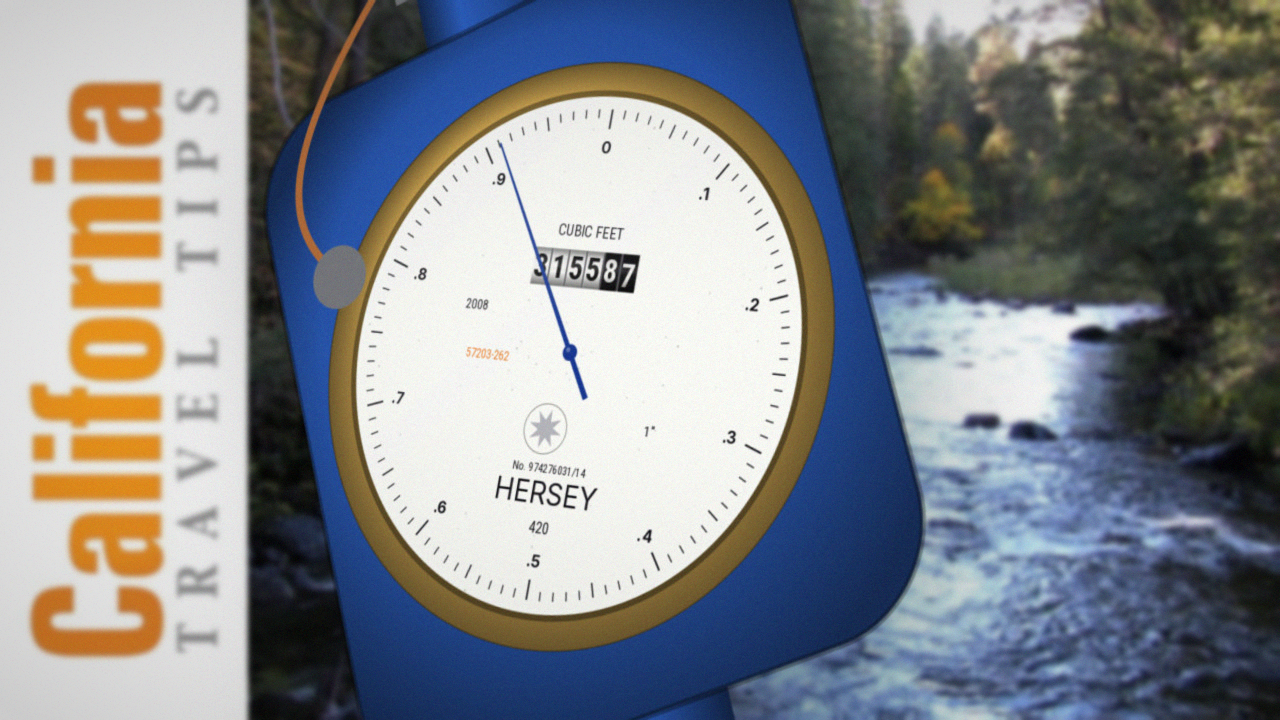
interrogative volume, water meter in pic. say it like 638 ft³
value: 315586.91 ft³
